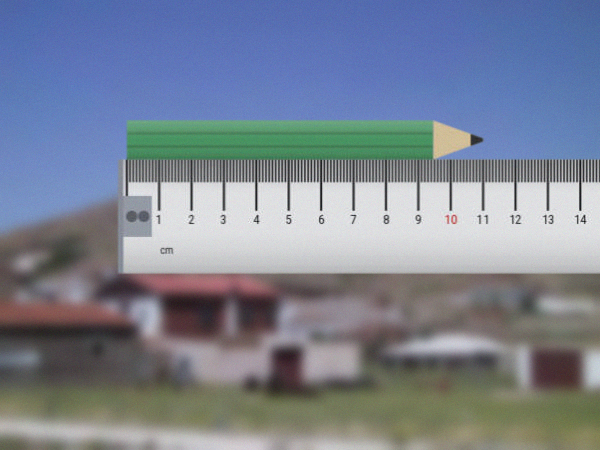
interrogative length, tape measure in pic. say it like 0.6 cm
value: 11 cm
